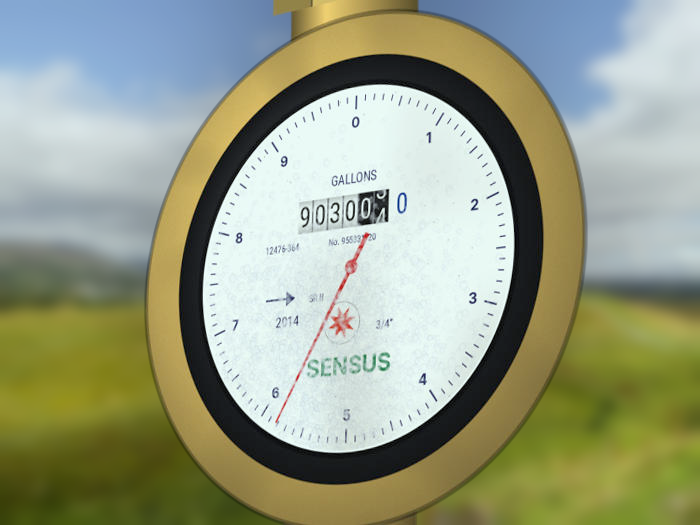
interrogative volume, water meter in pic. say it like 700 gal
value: 9030035.8 gal
